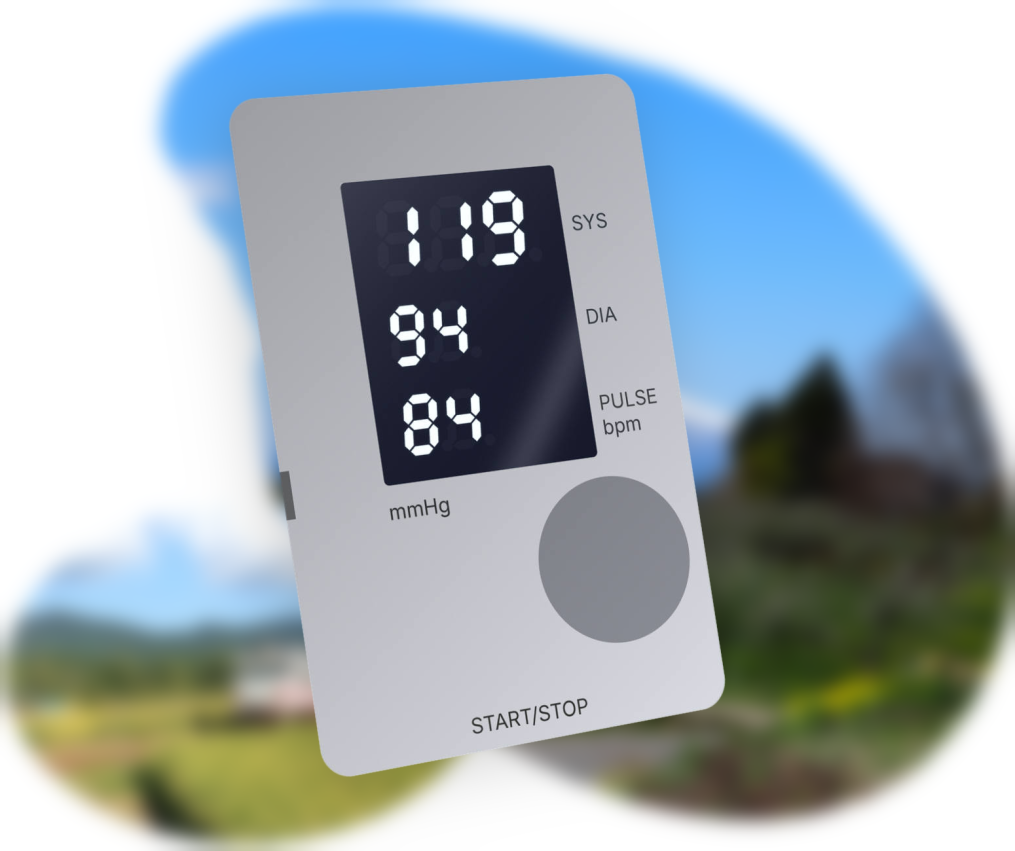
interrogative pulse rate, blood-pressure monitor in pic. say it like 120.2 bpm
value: 84 bpm
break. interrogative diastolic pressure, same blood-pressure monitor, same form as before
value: 94 mmHg
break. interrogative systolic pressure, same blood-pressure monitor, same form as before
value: 119 mmHg
